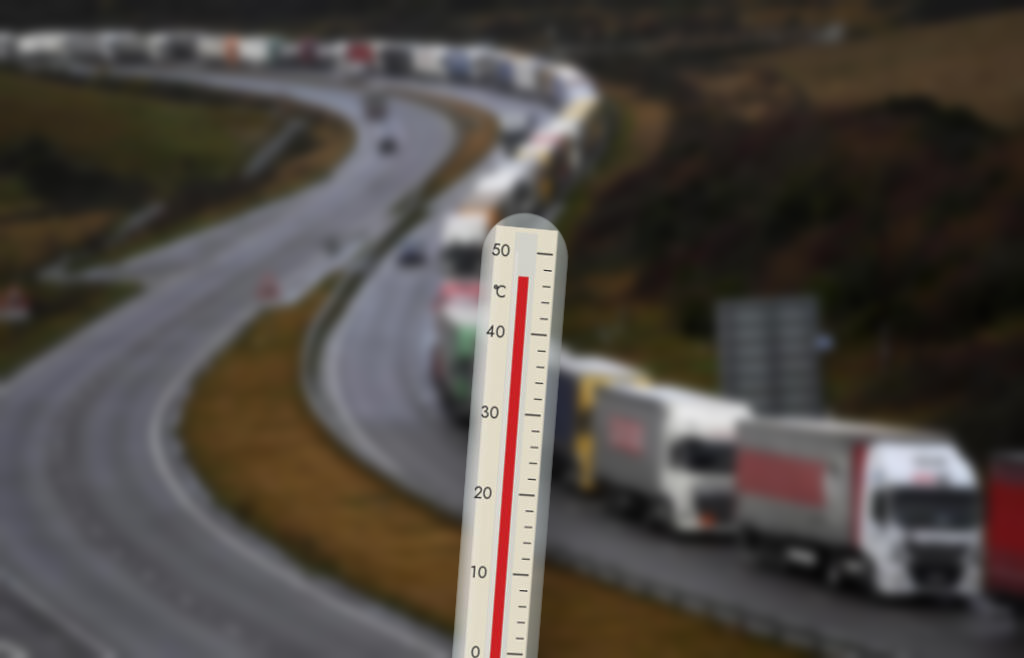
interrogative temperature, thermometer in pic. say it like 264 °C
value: 47 °C
